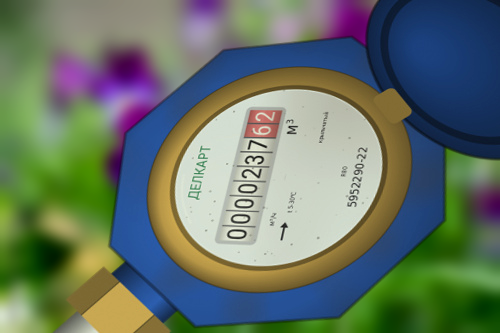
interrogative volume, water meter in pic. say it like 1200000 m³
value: 237.62 m³
